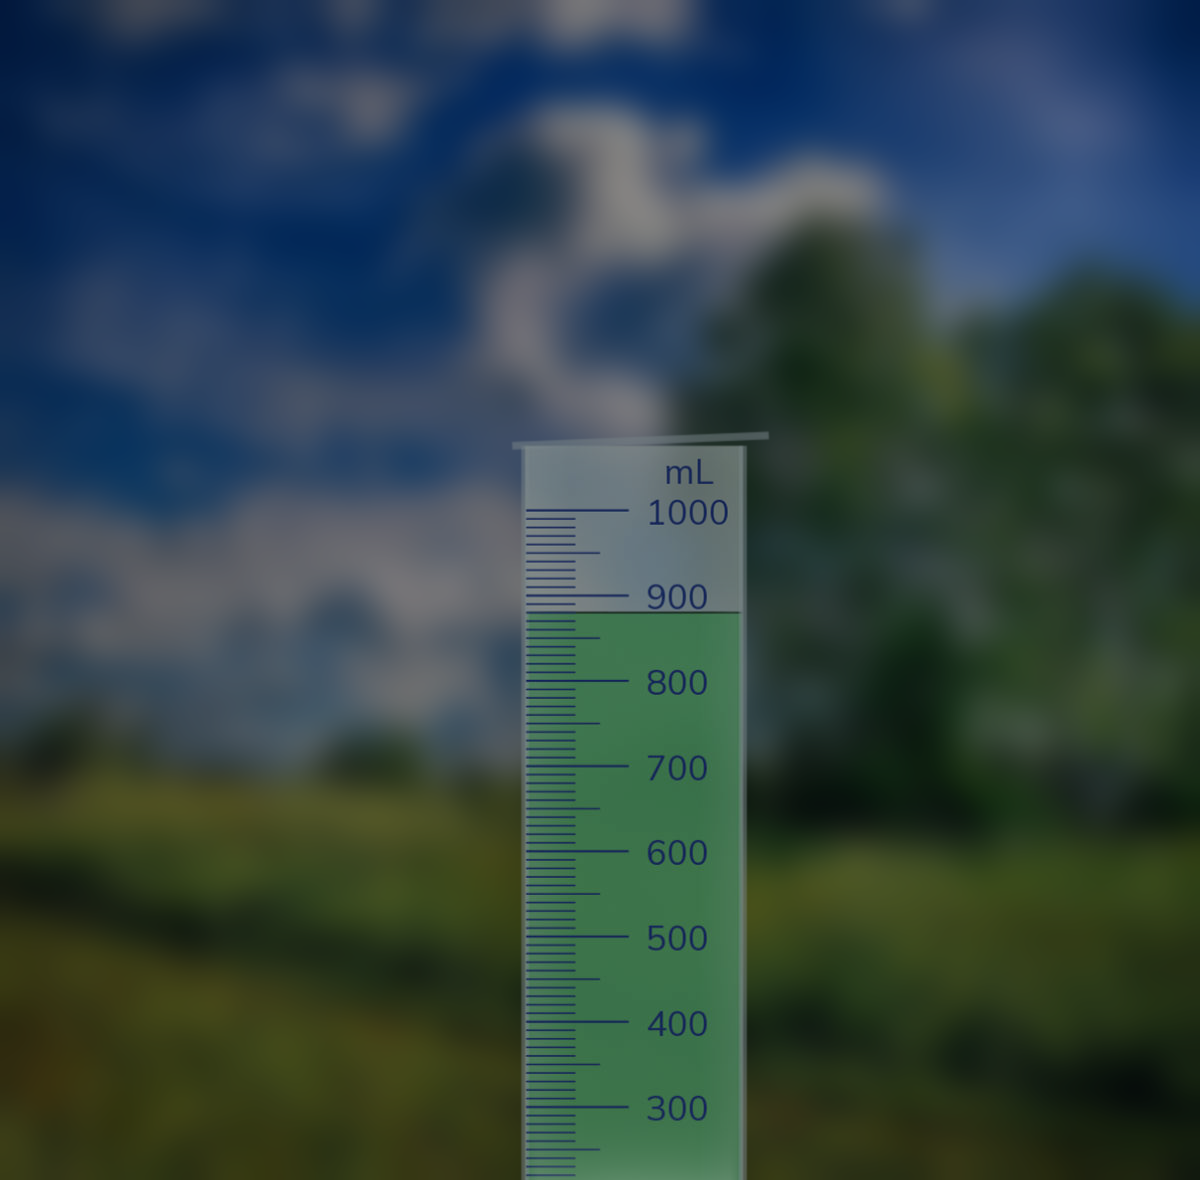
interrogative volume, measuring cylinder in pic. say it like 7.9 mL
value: 880 mL
